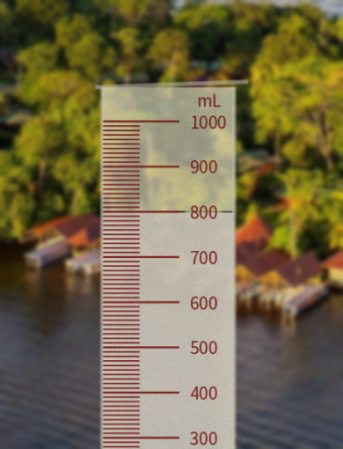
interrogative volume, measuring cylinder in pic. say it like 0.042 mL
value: 800 mL
